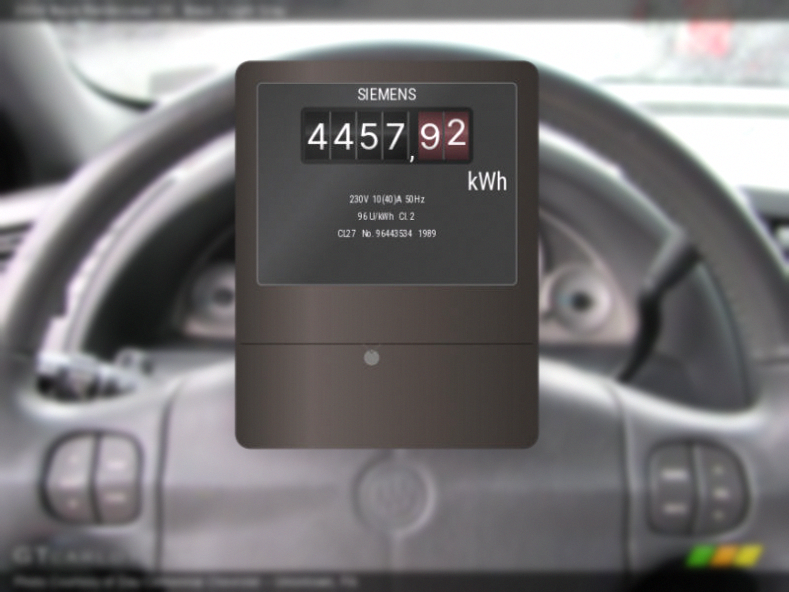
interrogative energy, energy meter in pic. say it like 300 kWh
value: 4457.92 kWh
